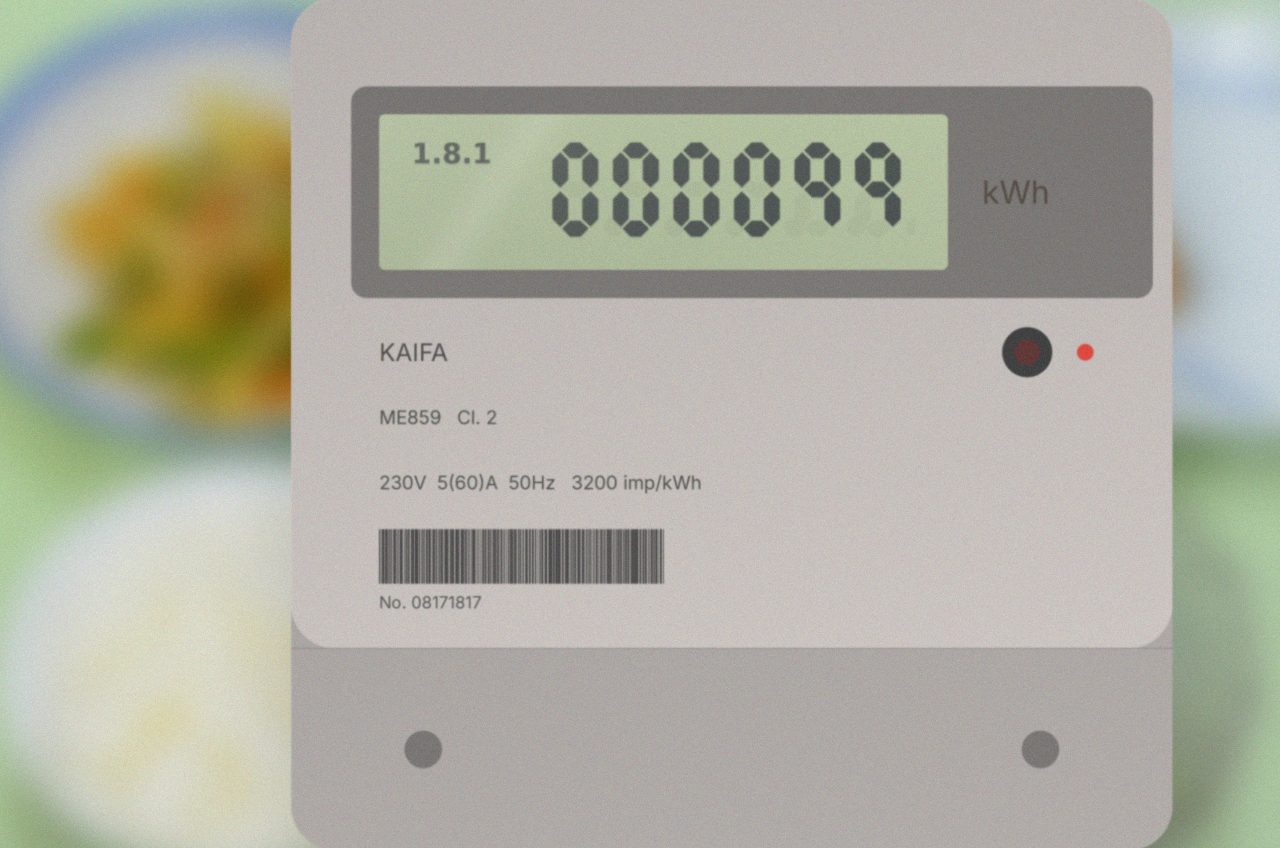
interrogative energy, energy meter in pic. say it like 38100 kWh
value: 99 kWh
